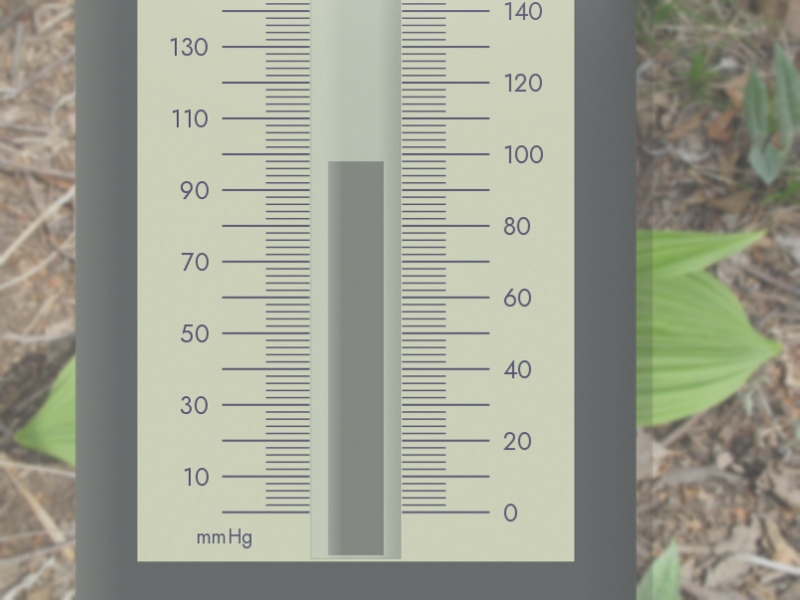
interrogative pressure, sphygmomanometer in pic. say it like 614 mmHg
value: 98 mmHg
